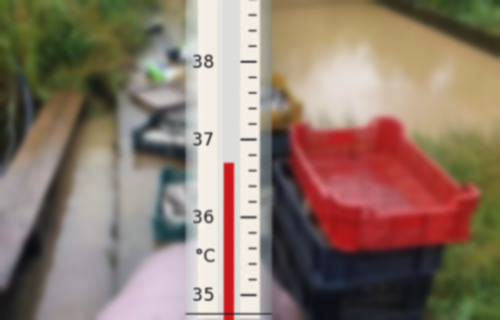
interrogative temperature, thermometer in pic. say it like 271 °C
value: 36.7 °C
